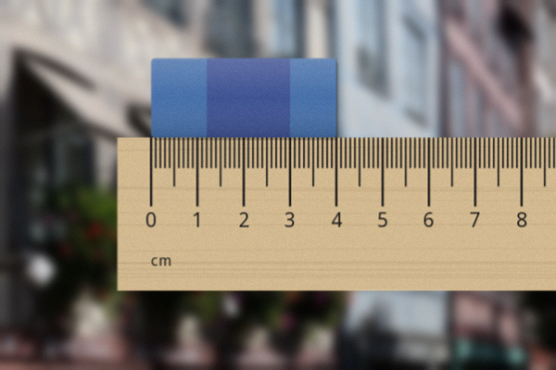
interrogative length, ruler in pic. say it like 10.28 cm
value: 4 cm
